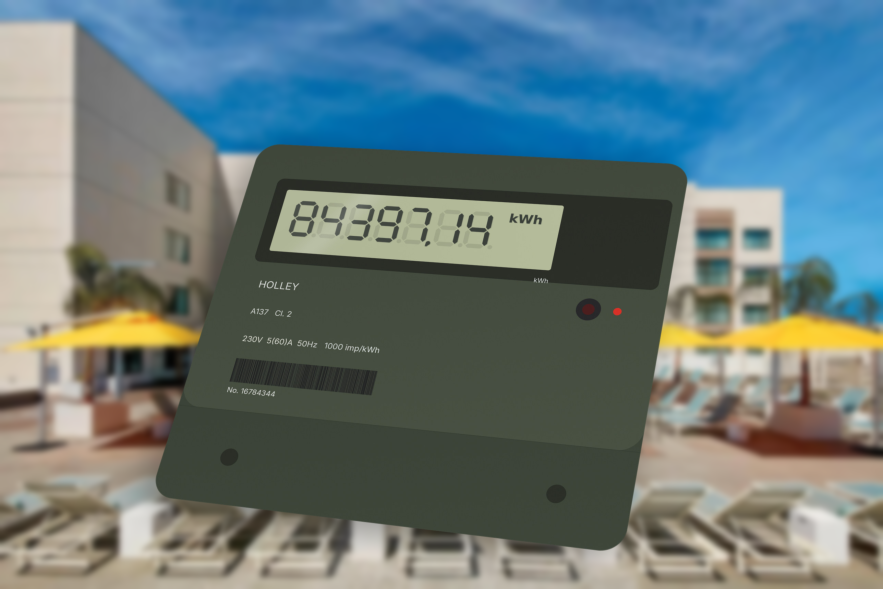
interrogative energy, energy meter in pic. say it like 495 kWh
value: 84397.14 kWh
